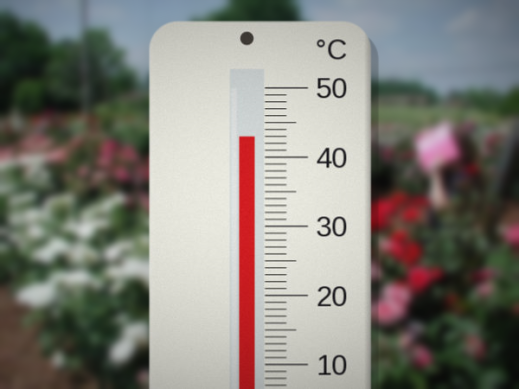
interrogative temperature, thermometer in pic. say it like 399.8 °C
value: 43 °C
